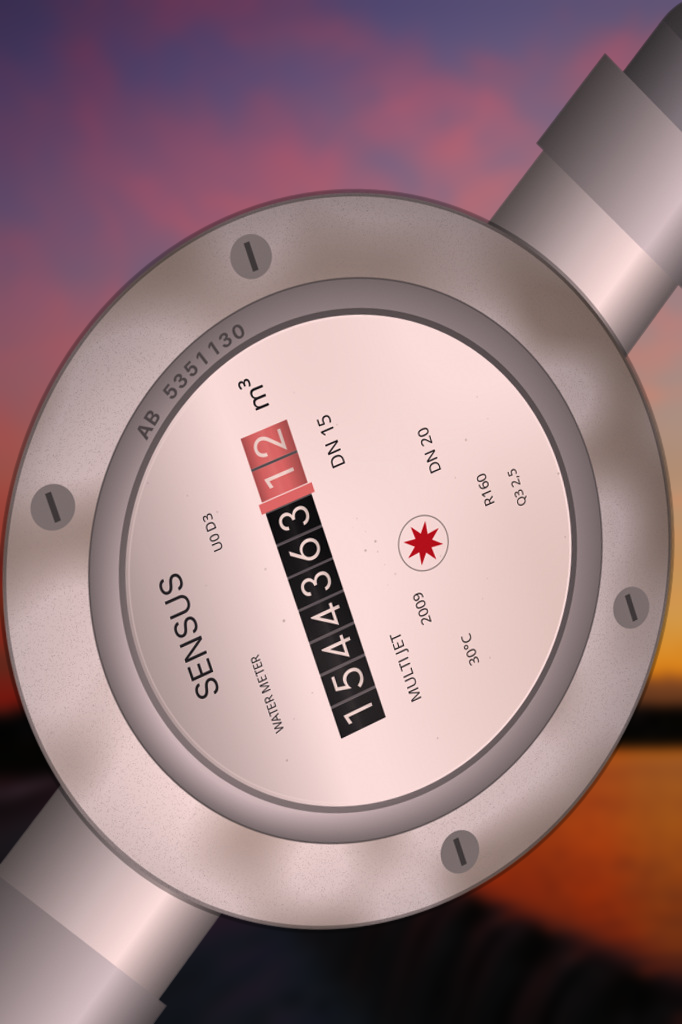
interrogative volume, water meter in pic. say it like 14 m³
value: 1544363.12 m³
